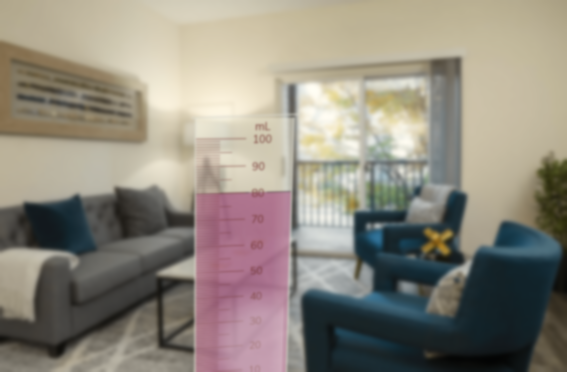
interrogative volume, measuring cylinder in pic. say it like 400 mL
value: 80 mL
